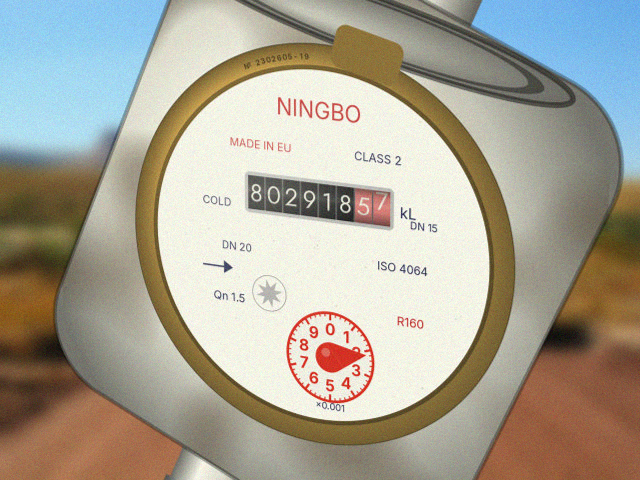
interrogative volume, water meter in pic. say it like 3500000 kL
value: 802918.572 kL
